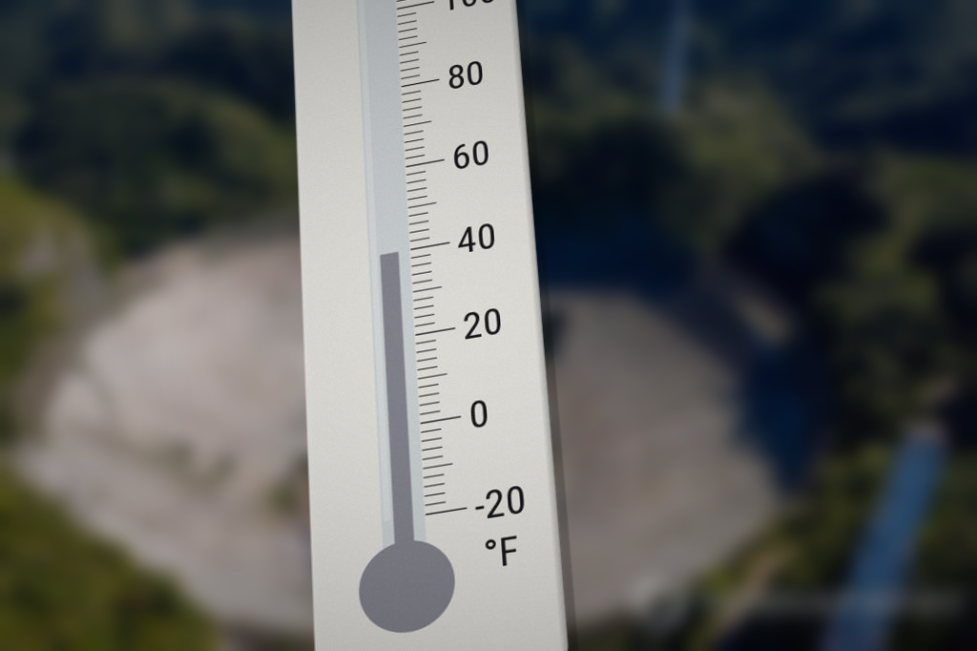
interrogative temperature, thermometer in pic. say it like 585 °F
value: 40 °F
